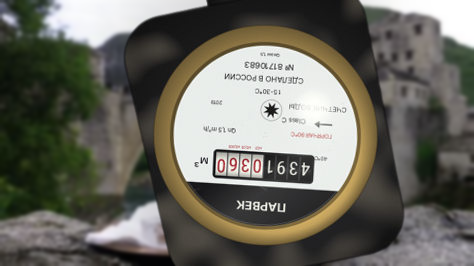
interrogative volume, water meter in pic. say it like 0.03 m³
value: 4391.0360 m³
